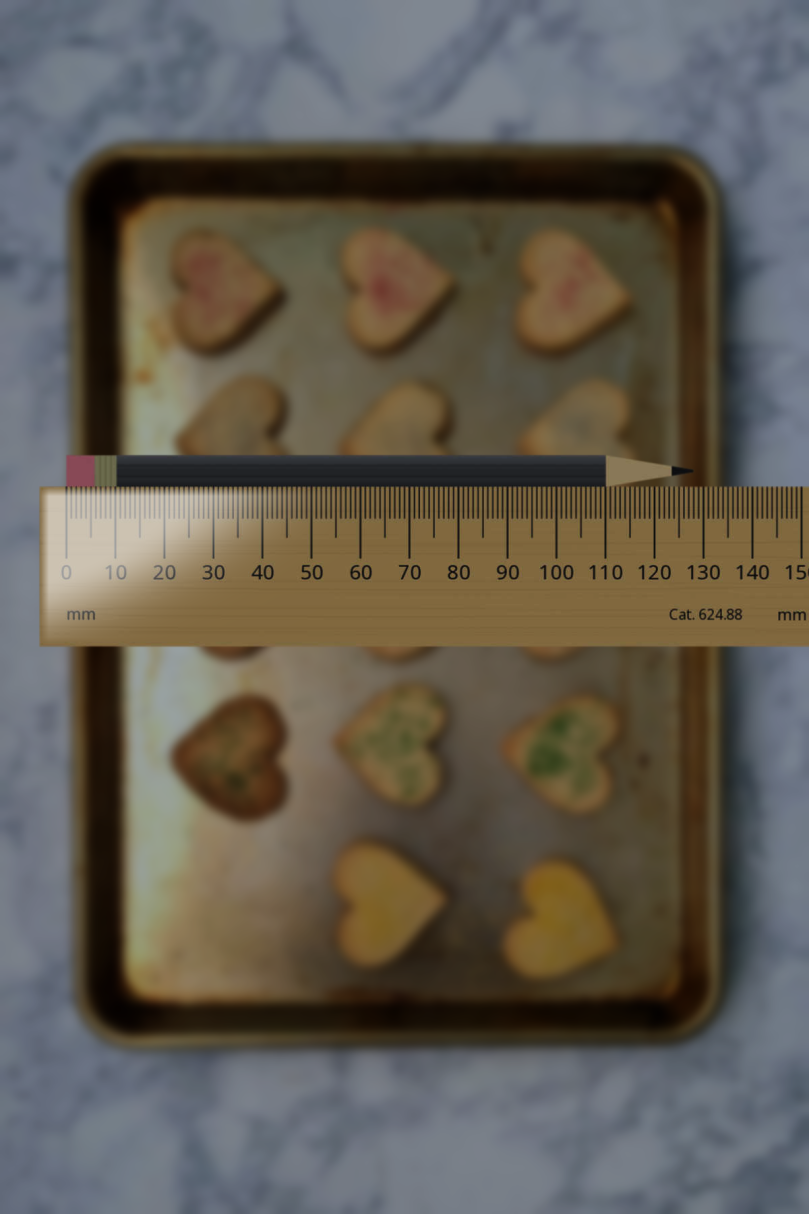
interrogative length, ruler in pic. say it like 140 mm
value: 128 mm
